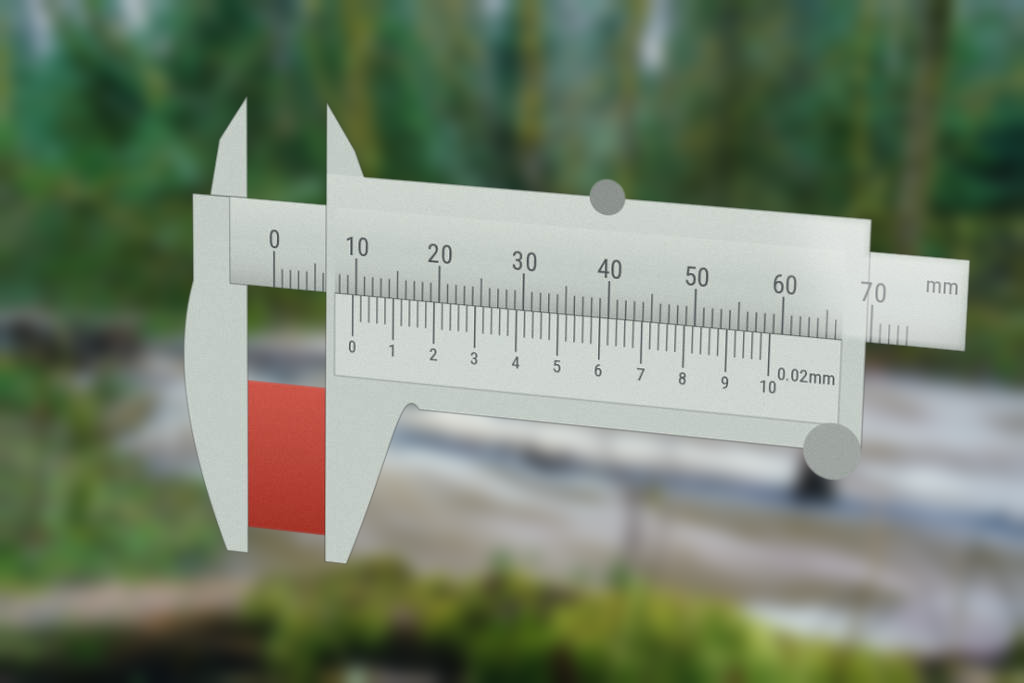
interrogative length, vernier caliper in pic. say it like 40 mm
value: 9.6 mm
